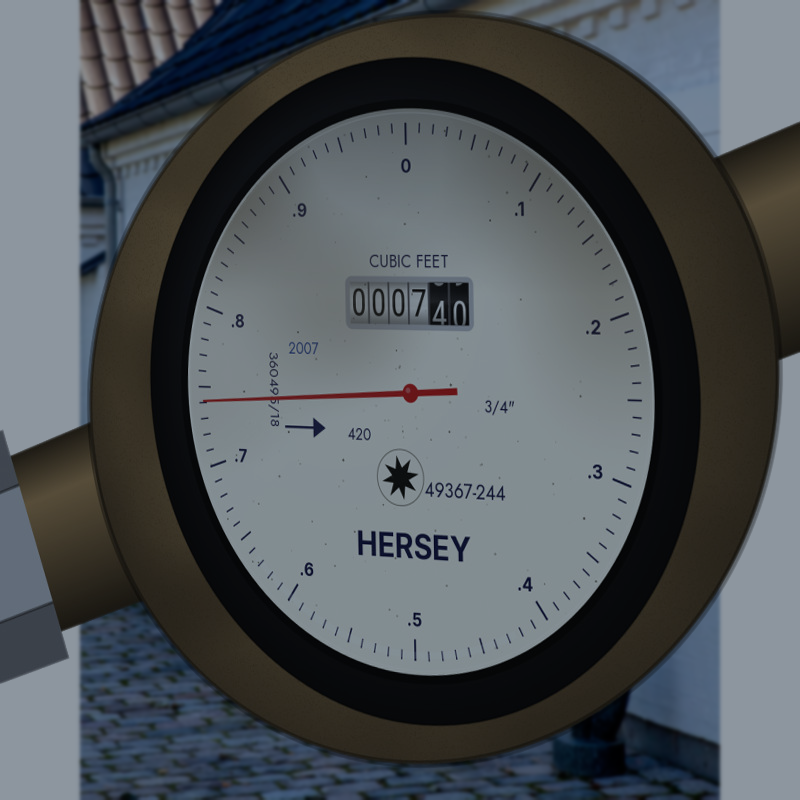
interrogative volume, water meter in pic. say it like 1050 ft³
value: 739.74 ft³
